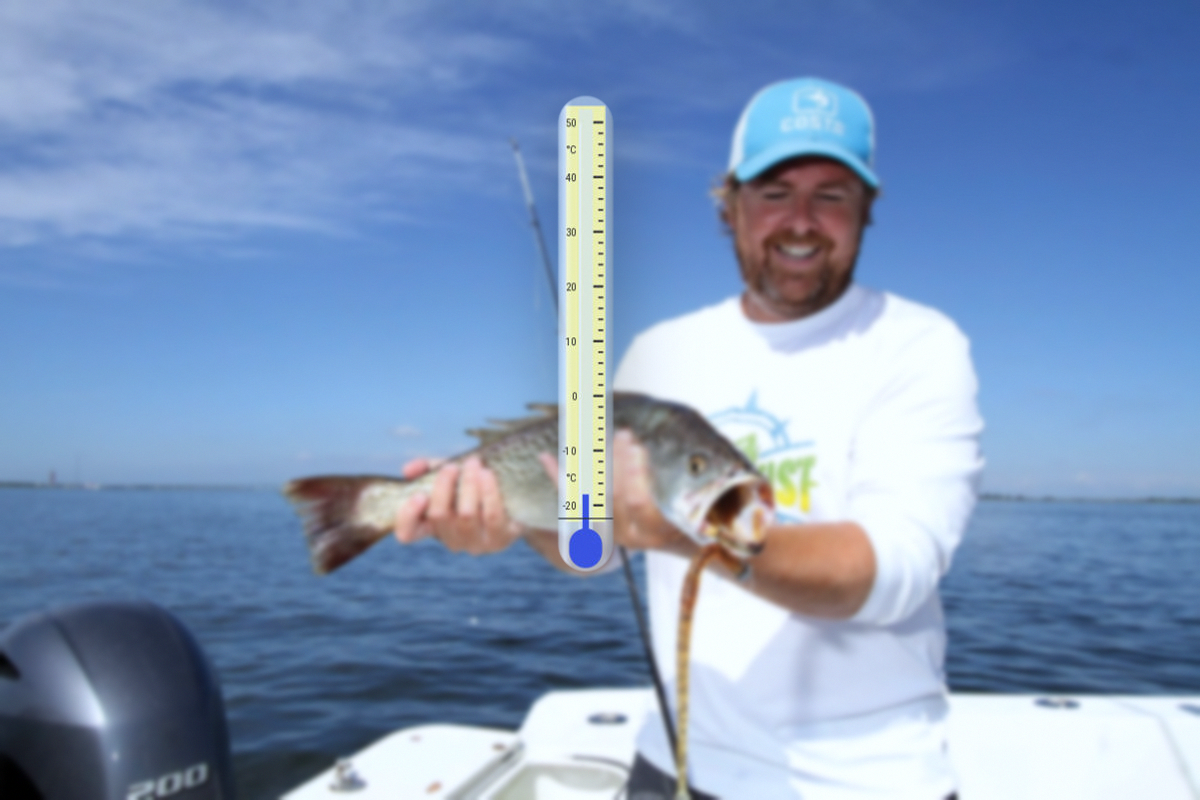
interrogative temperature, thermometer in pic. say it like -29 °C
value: -18 °C
